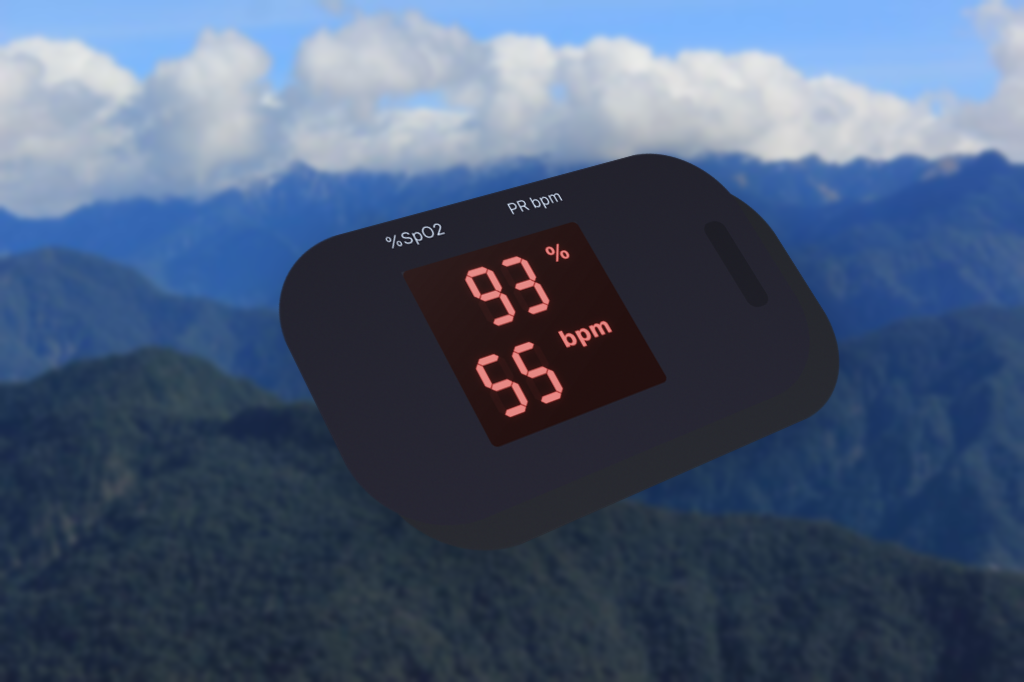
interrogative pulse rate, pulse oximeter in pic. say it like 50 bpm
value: 55 bpm
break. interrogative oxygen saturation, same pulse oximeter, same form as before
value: 93 %
